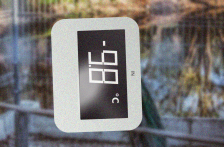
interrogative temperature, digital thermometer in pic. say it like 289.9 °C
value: -9.8 °C
